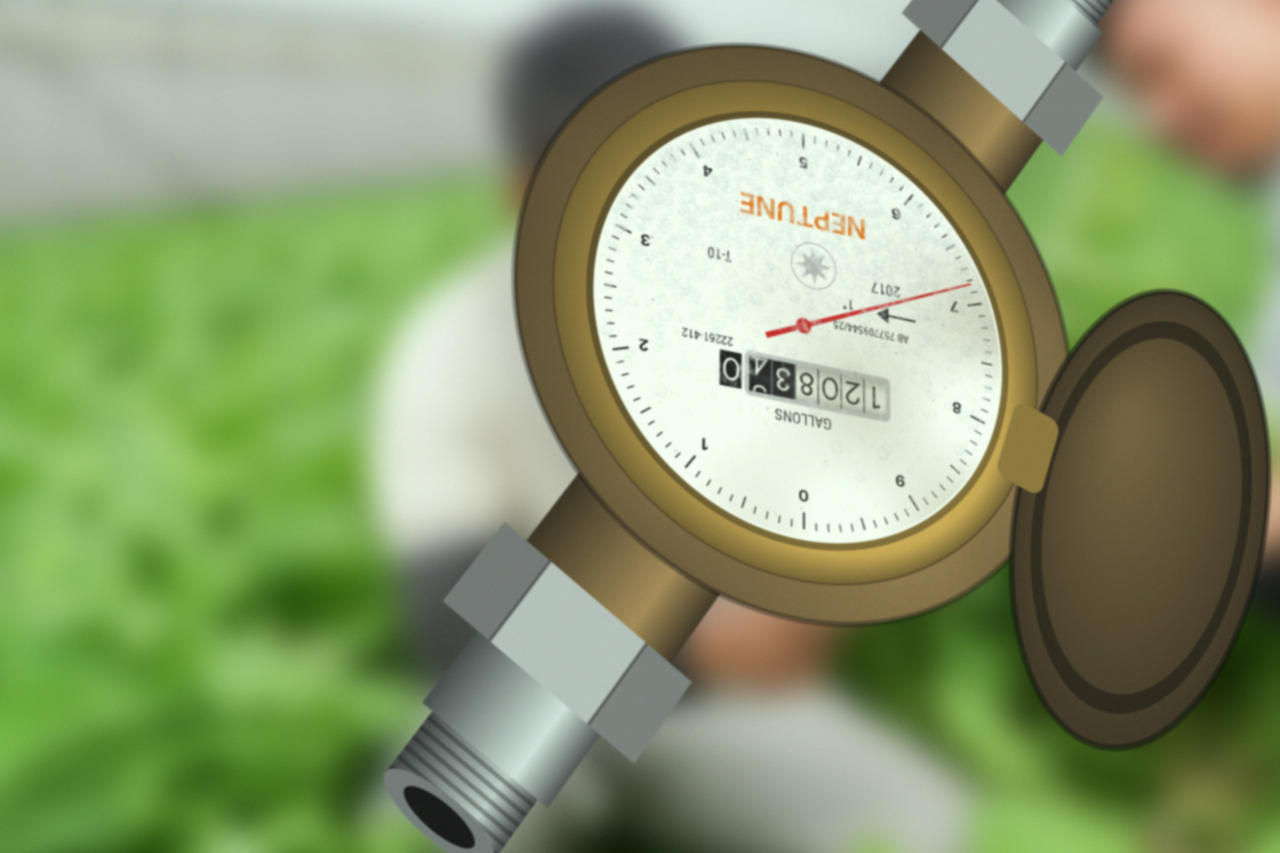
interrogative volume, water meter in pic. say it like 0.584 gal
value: 1208336.8 gal
